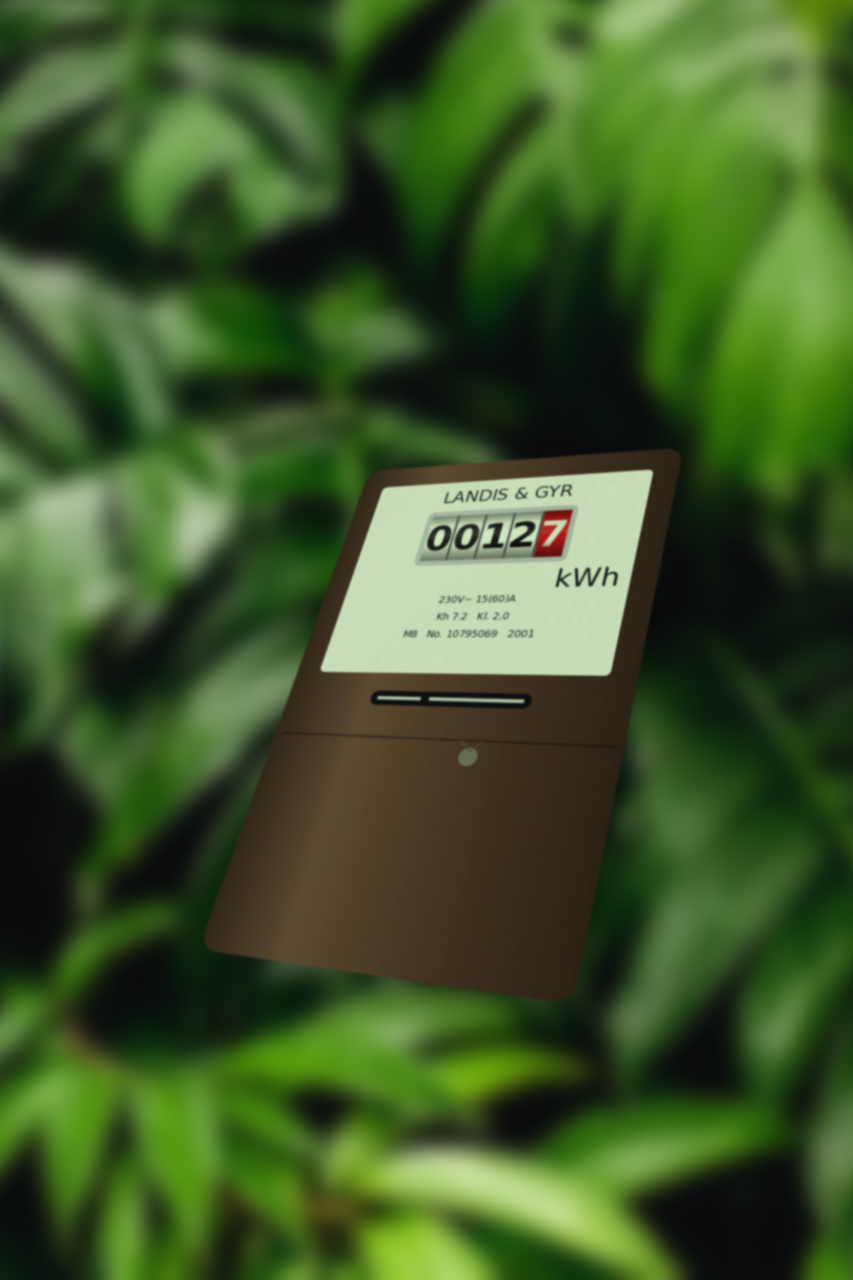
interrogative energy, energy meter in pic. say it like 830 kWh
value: 12.7 kWh
